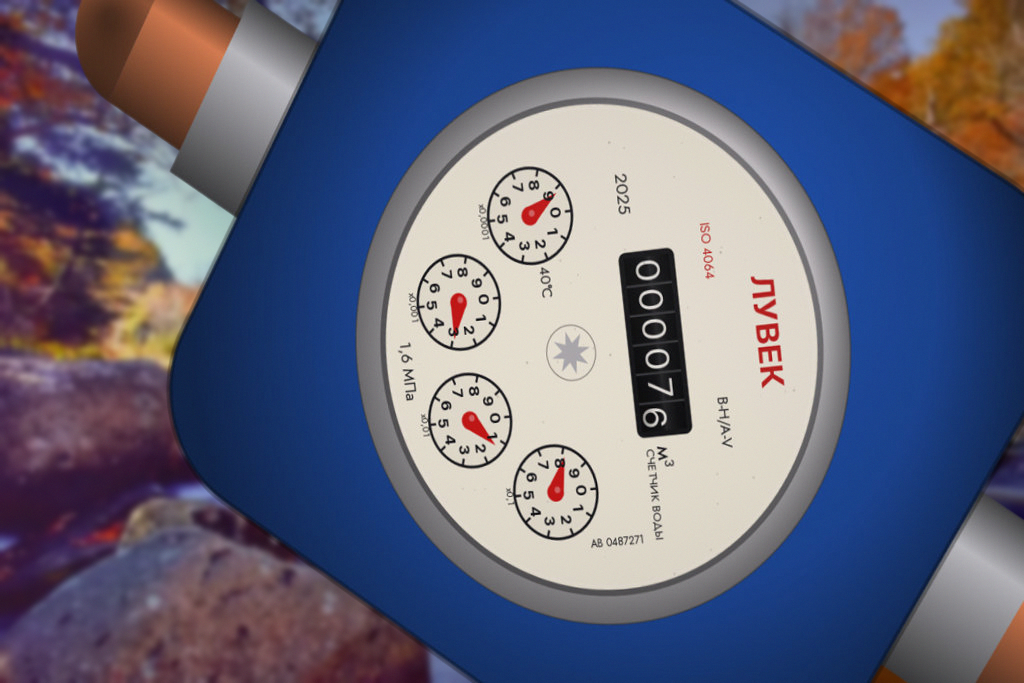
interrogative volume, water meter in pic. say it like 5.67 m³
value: 75.8129 m³
